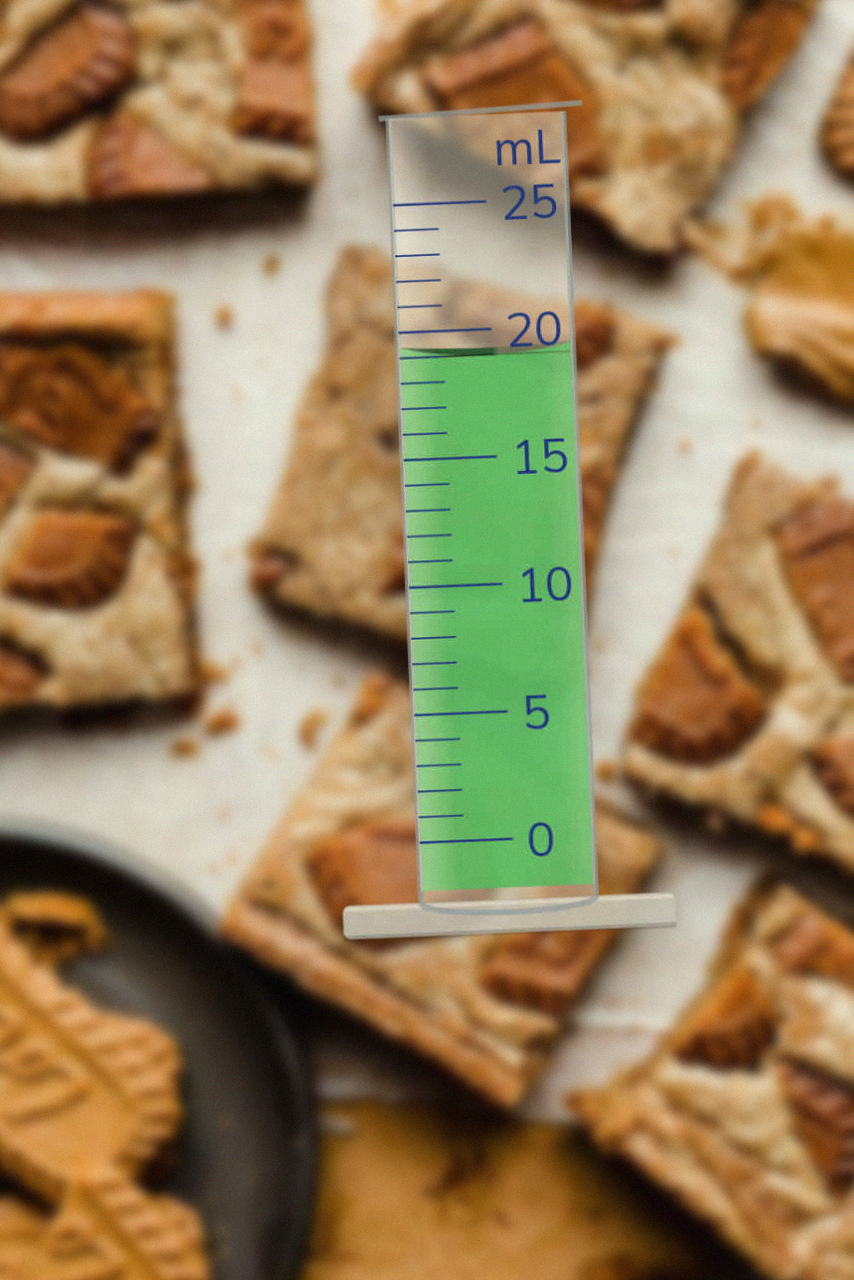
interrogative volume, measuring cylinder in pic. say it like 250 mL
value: 19 mL
